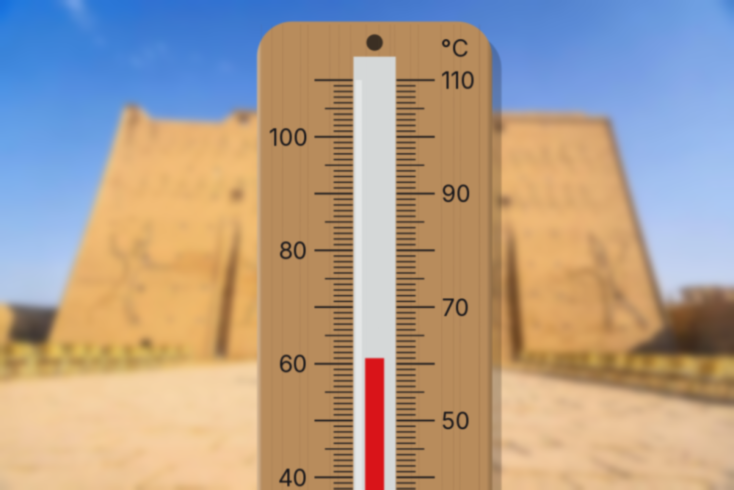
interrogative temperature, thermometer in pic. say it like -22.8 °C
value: 61 °C
